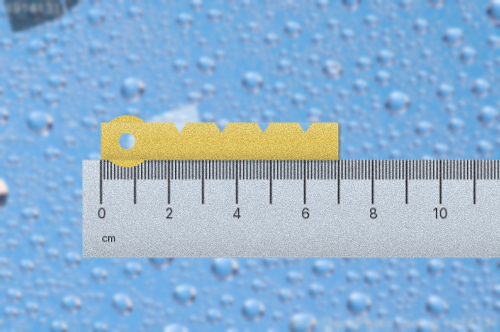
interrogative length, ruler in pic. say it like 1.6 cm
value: 7 cm
